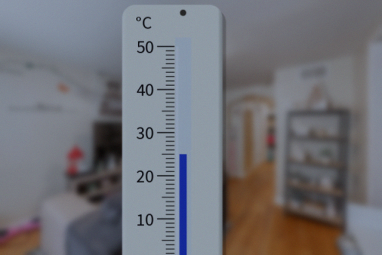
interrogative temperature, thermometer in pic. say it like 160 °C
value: 25 °C
